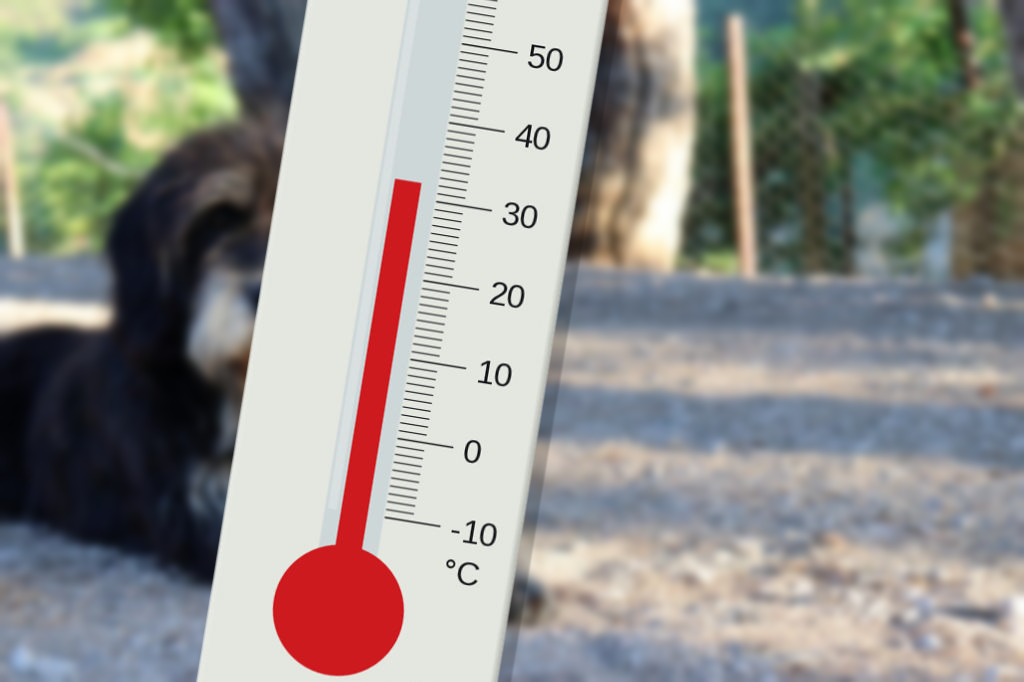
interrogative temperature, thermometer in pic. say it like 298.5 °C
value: 32 °C
